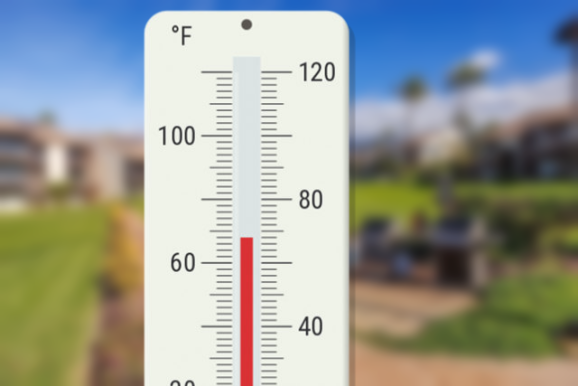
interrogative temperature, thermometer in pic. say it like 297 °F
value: 68 °F
